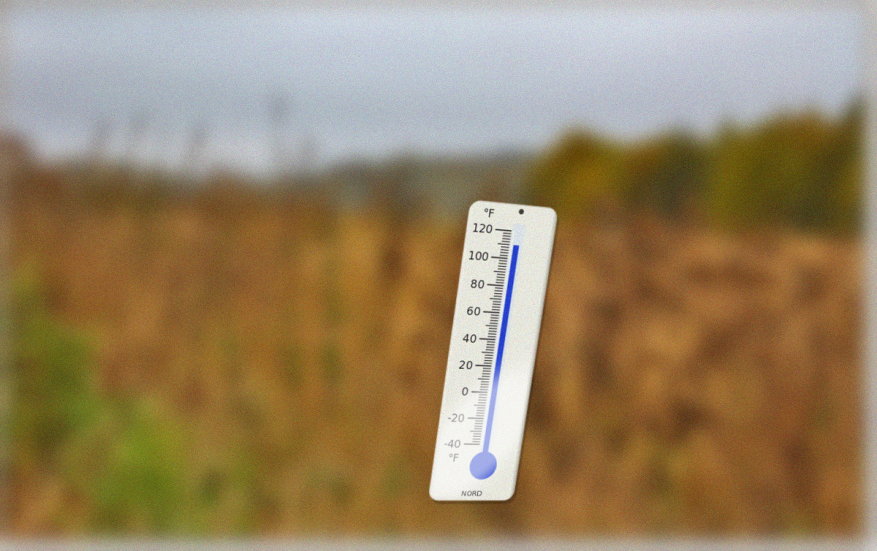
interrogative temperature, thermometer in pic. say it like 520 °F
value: 110 °F
